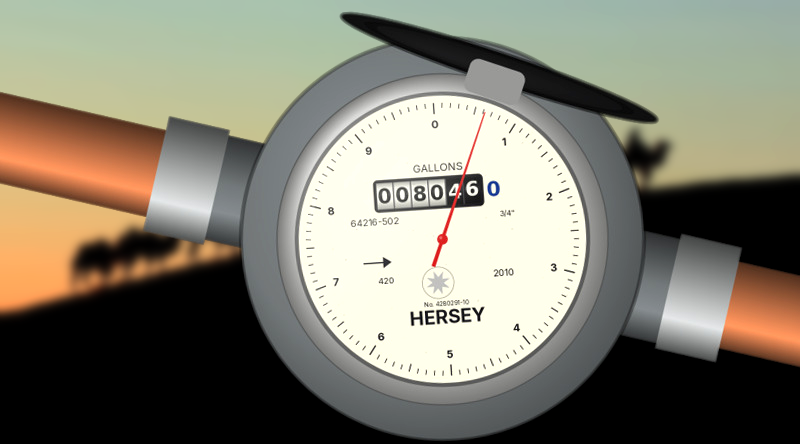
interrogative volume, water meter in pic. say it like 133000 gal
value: 80460.6 gal
